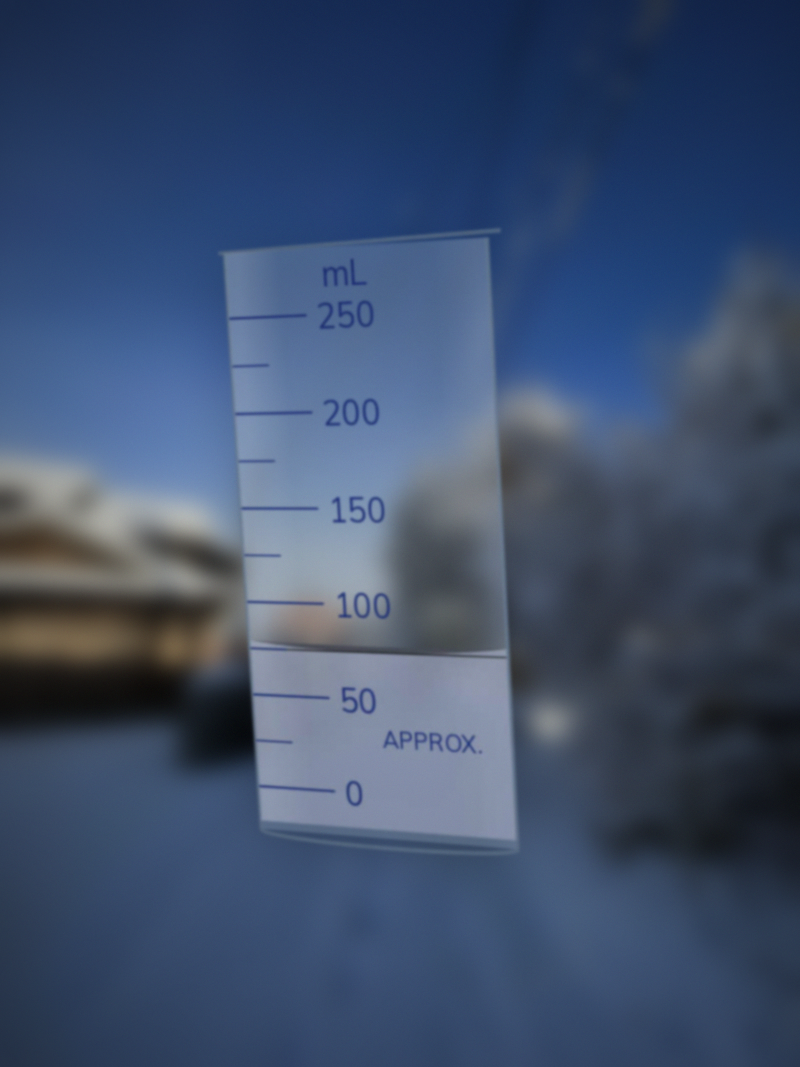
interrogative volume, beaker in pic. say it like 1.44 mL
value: 75 mL
